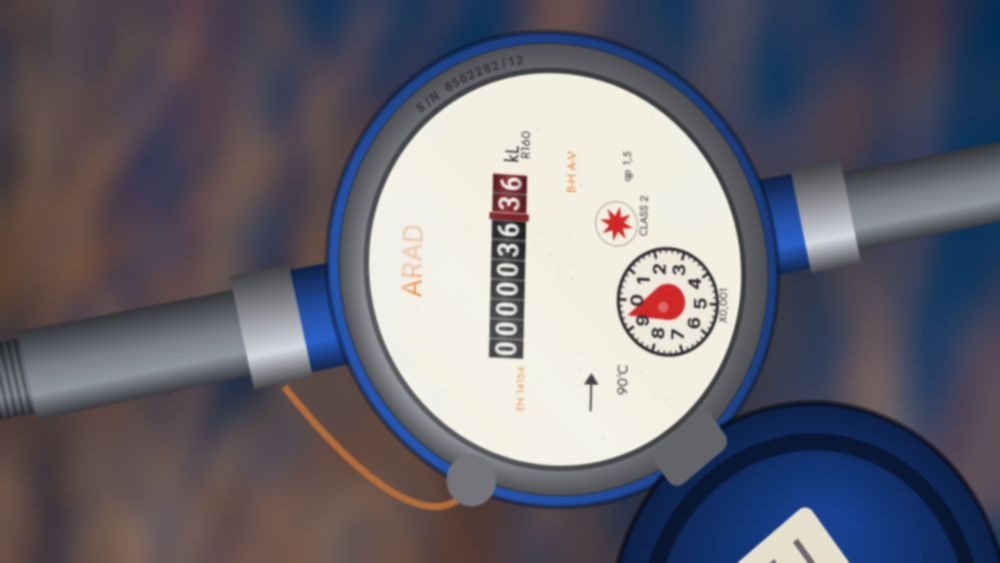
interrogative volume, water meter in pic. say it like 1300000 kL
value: 36.359 kL
